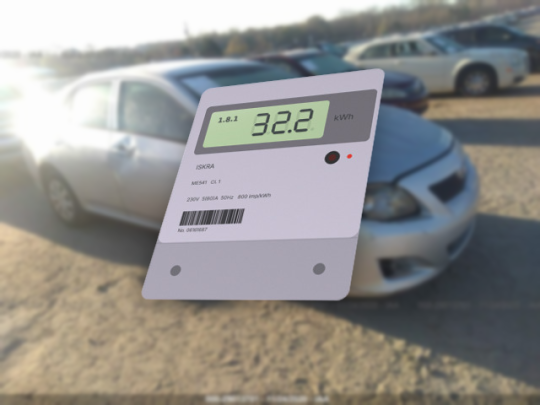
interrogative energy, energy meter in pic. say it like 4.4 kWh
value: 32.2 kWh
